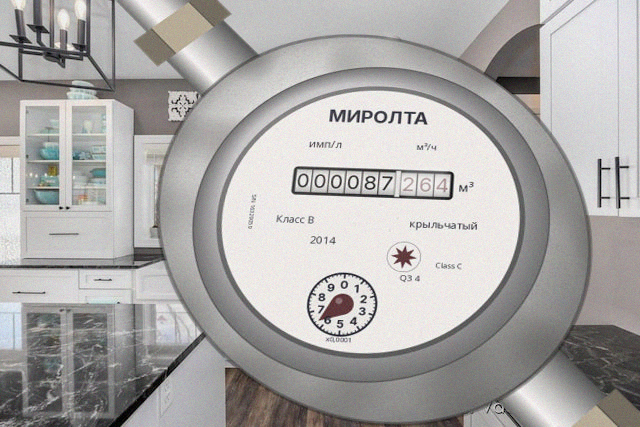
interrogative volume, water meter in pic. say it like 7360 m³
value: 87.2646 m³
